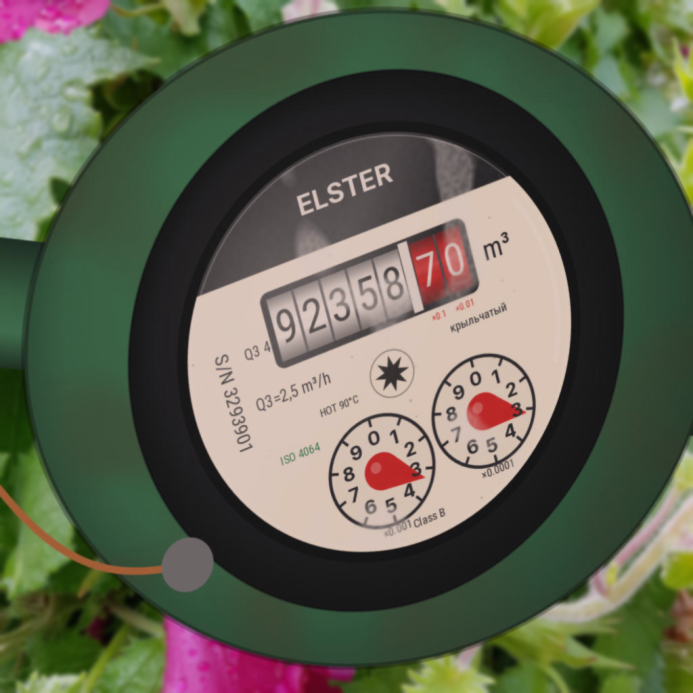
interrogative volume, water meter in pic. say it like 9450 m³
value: 92358.7033 m³
